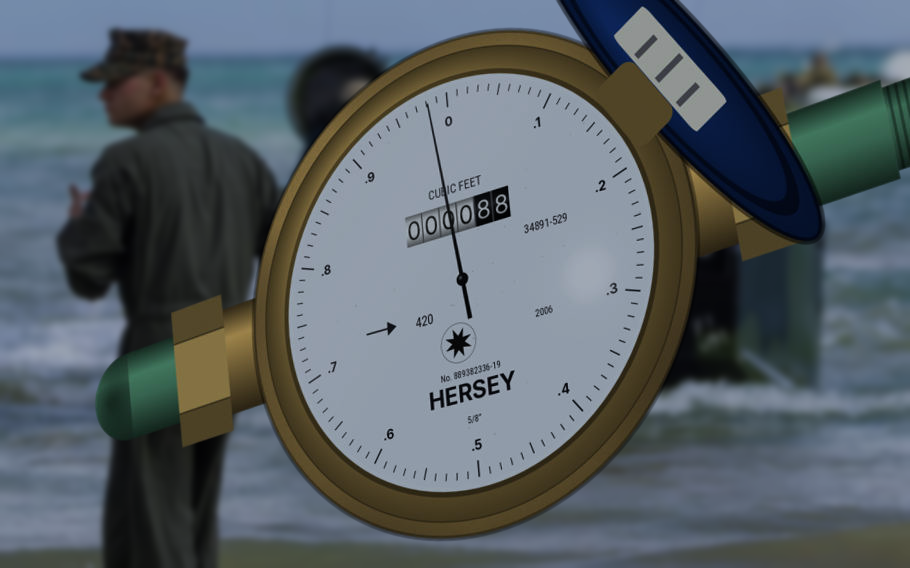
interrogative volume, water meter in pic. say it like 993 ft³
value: 87.98 ft³
